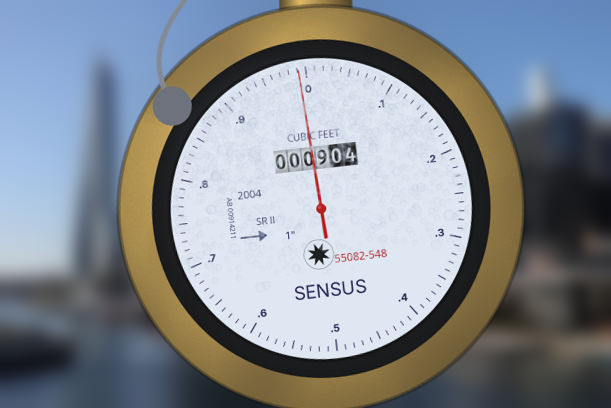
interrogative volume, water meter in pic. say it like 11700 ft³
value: 903.99 ft³
